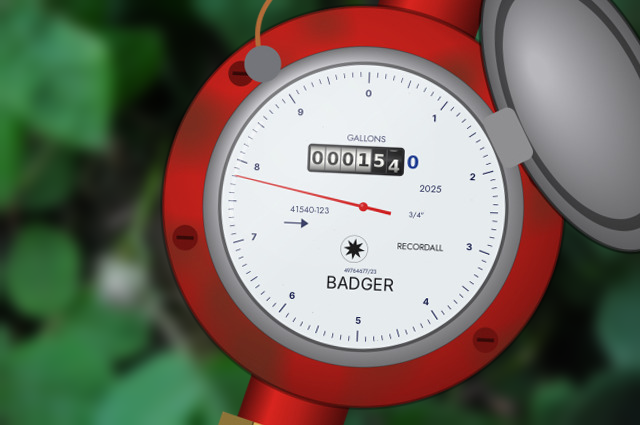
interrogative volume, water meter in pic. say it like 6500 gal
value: 1537.8 gal
